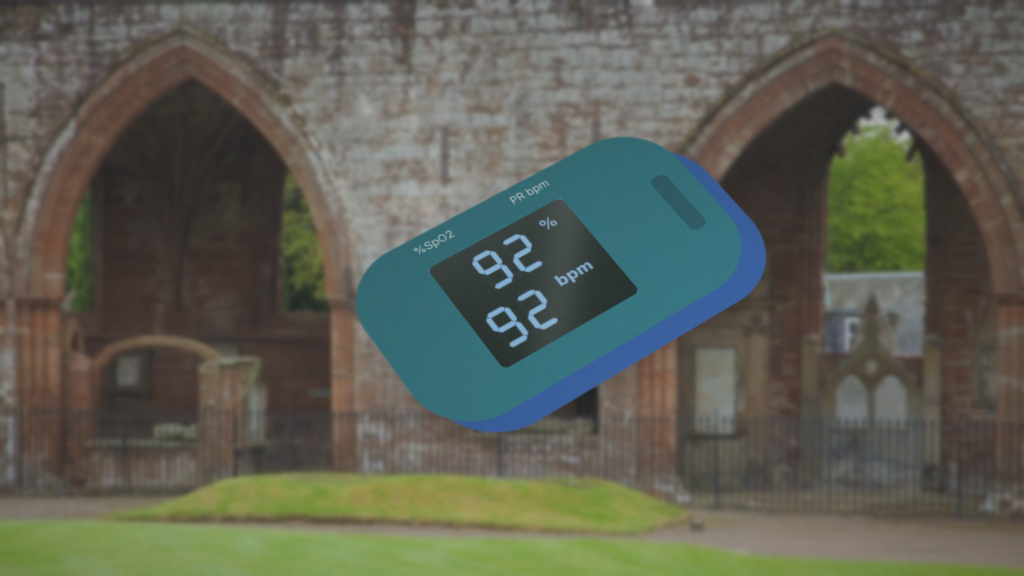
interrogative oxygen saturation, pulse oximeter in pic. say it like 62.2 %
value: 92 %
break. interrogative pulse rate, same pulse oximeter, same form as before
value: 92 bpm
